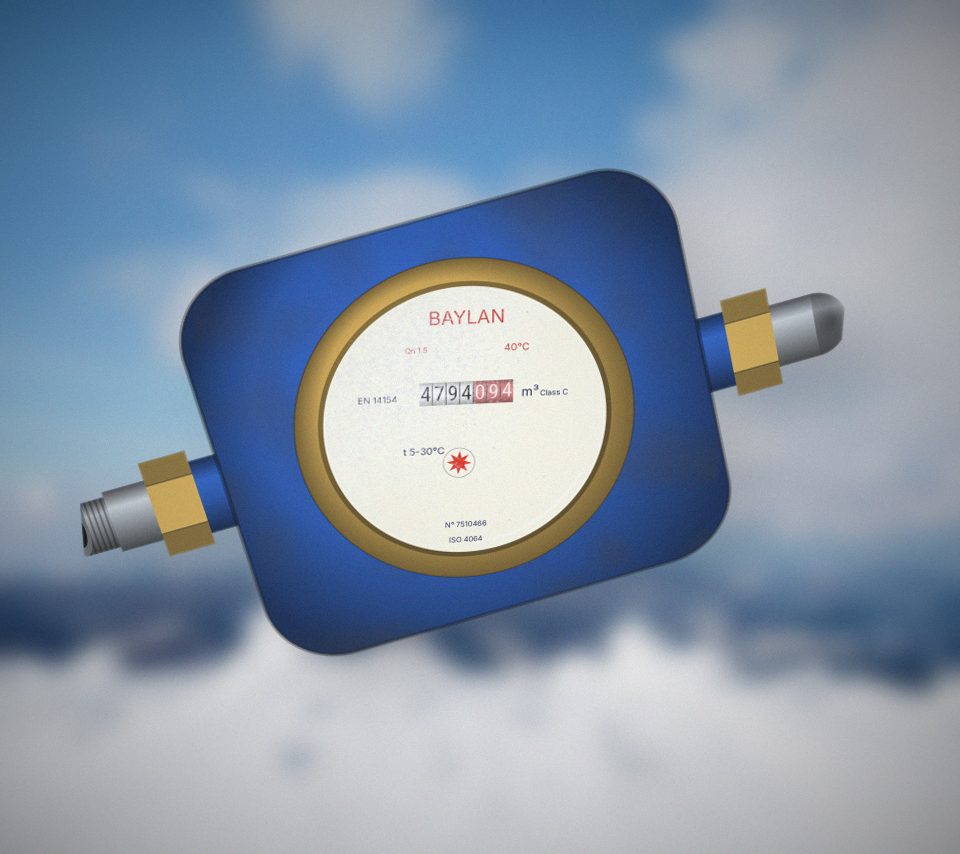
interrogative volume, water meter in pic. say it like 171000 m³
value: 4794.094 m³
